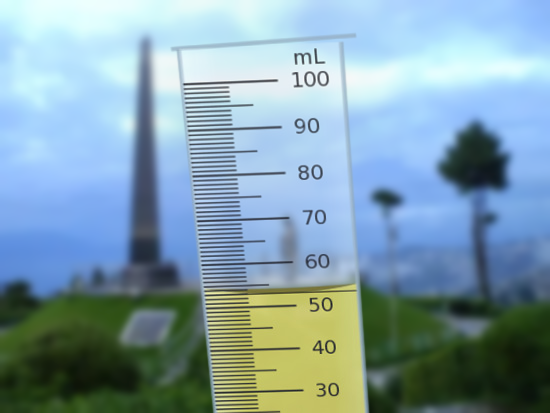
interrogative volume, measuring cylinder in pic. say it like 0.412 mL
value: 53 mL
